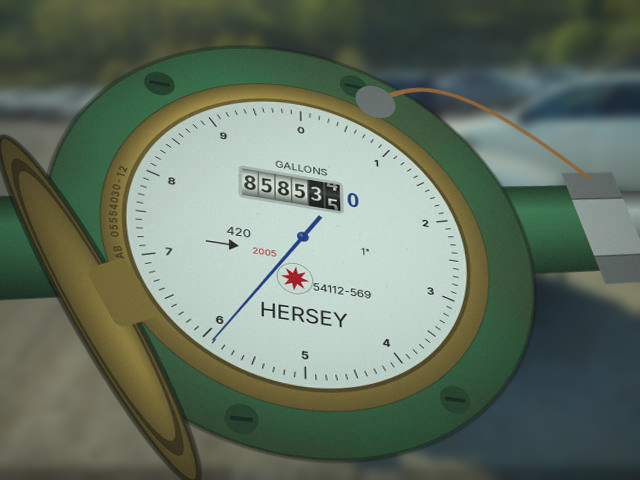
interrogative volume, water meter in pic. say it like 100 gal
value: 8585345.9 gal
